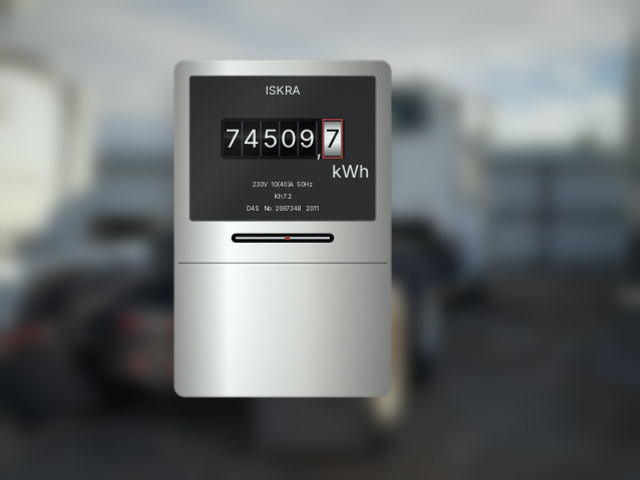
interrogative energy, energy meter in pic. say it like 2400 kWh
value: 74509.7 kWh
